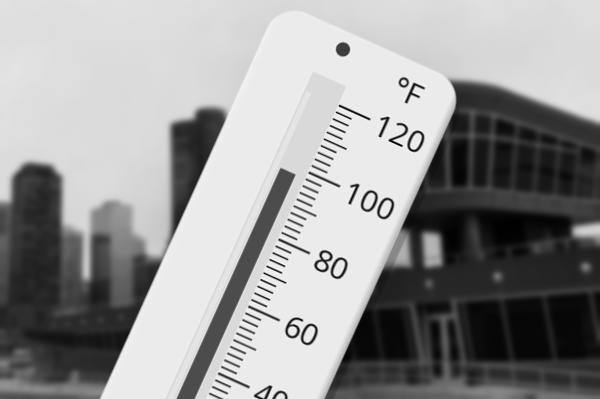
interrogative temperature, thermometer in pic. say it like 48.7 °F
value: 98 °F
